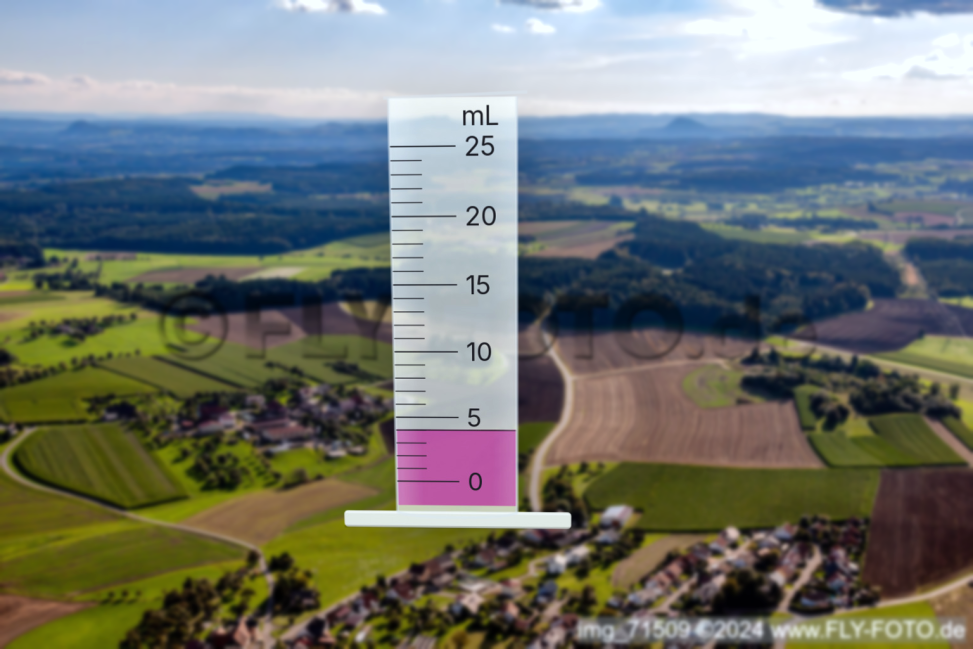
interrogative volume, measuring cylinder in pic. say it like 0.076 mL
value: 4 mL
